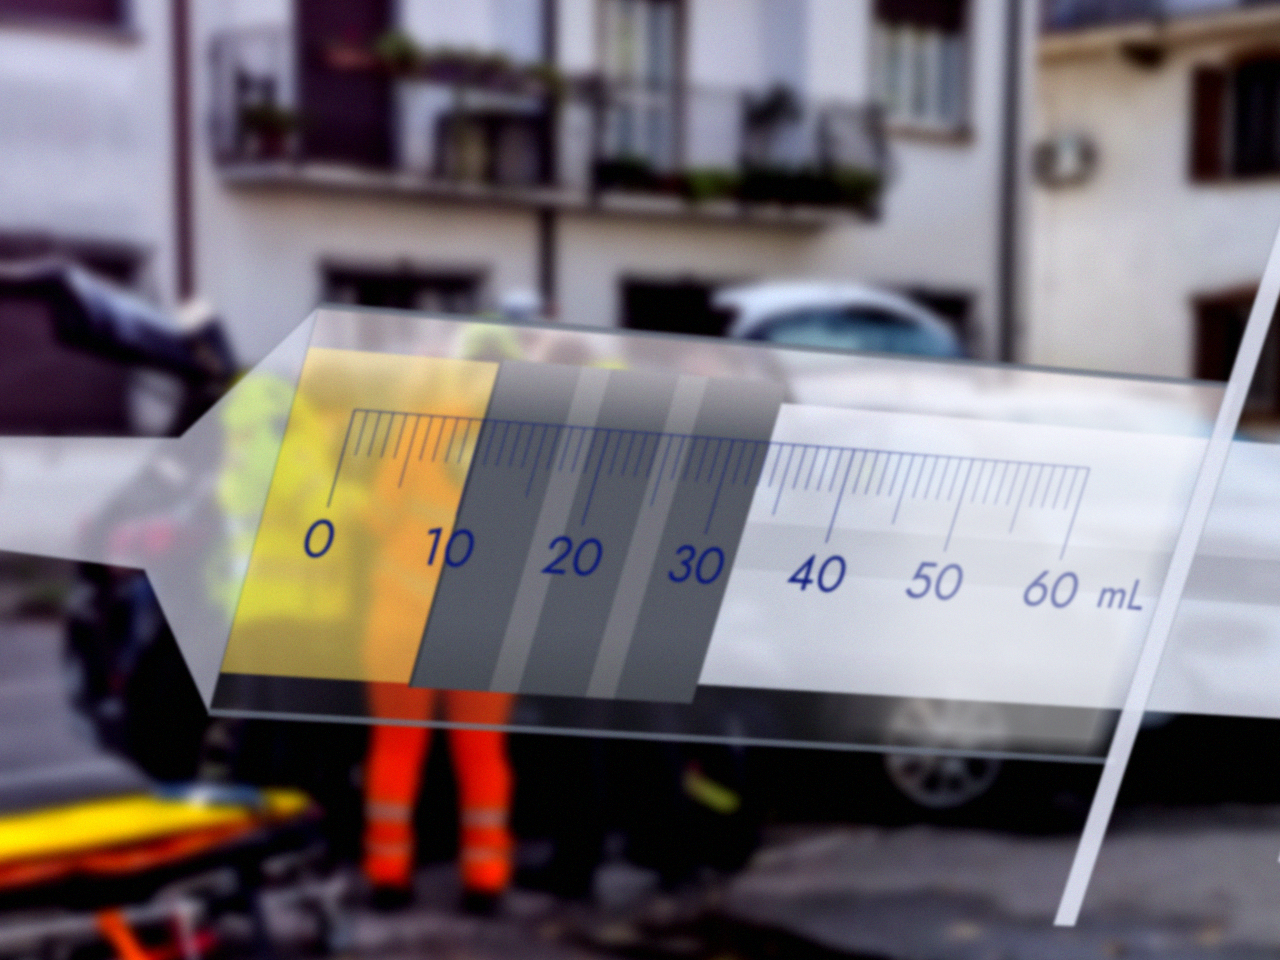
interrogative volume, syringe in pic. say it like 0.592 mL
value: 10 mL
